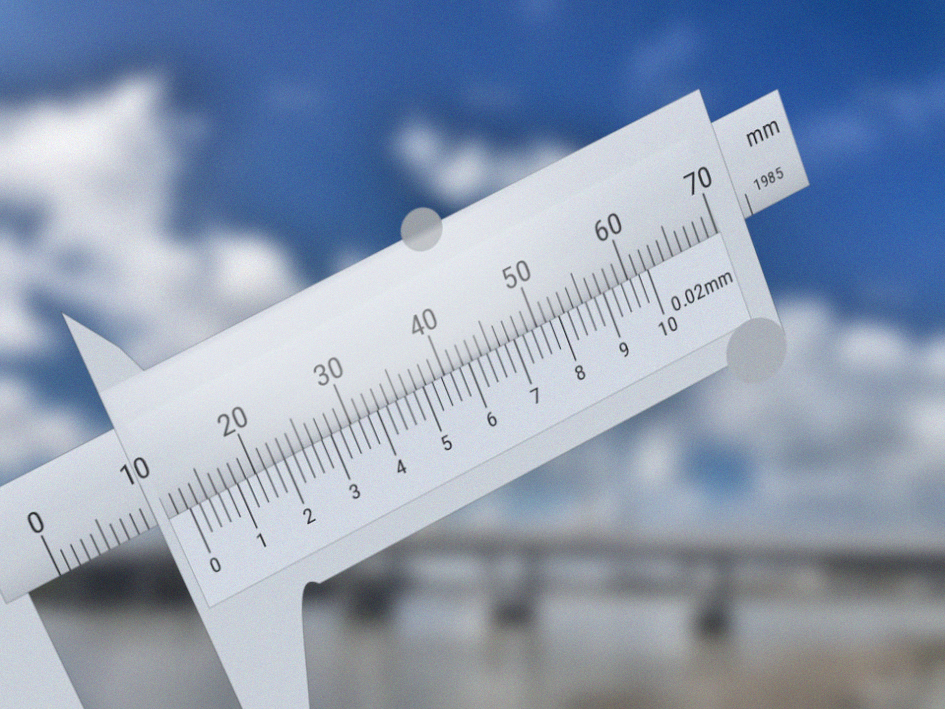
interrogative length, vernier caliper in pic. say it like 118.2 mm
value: 13.2 mm
